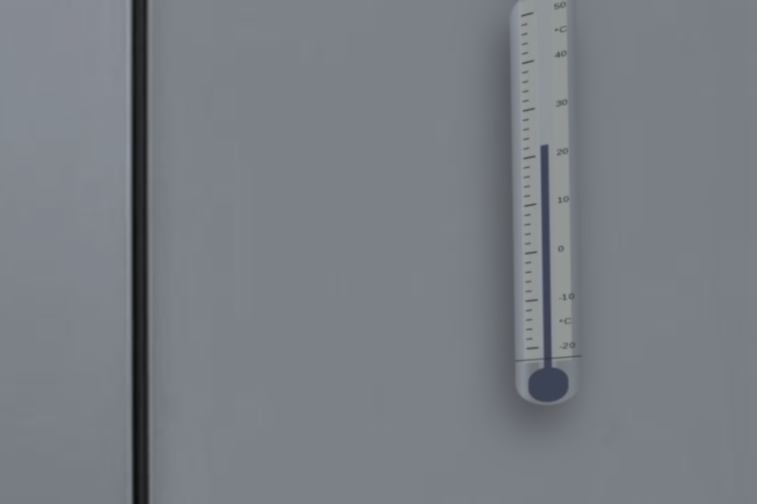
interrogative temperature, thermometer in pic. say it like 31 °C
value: 22 °C
